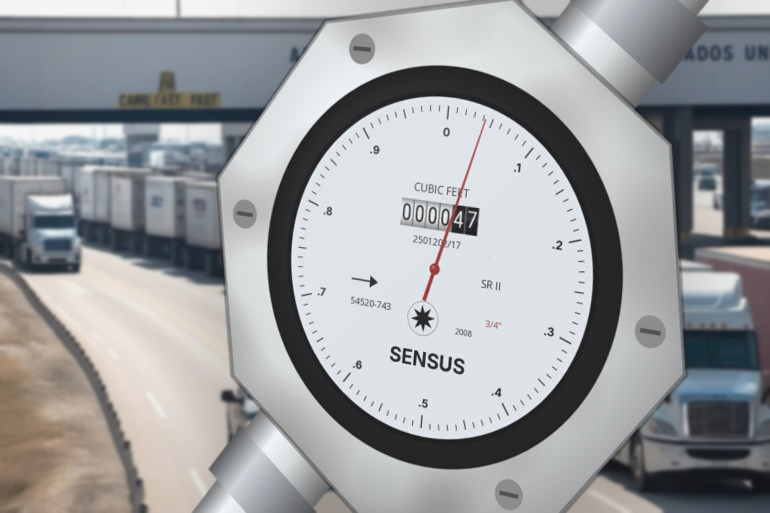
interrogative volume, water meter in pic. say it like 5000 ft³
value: 47.04 ft³
